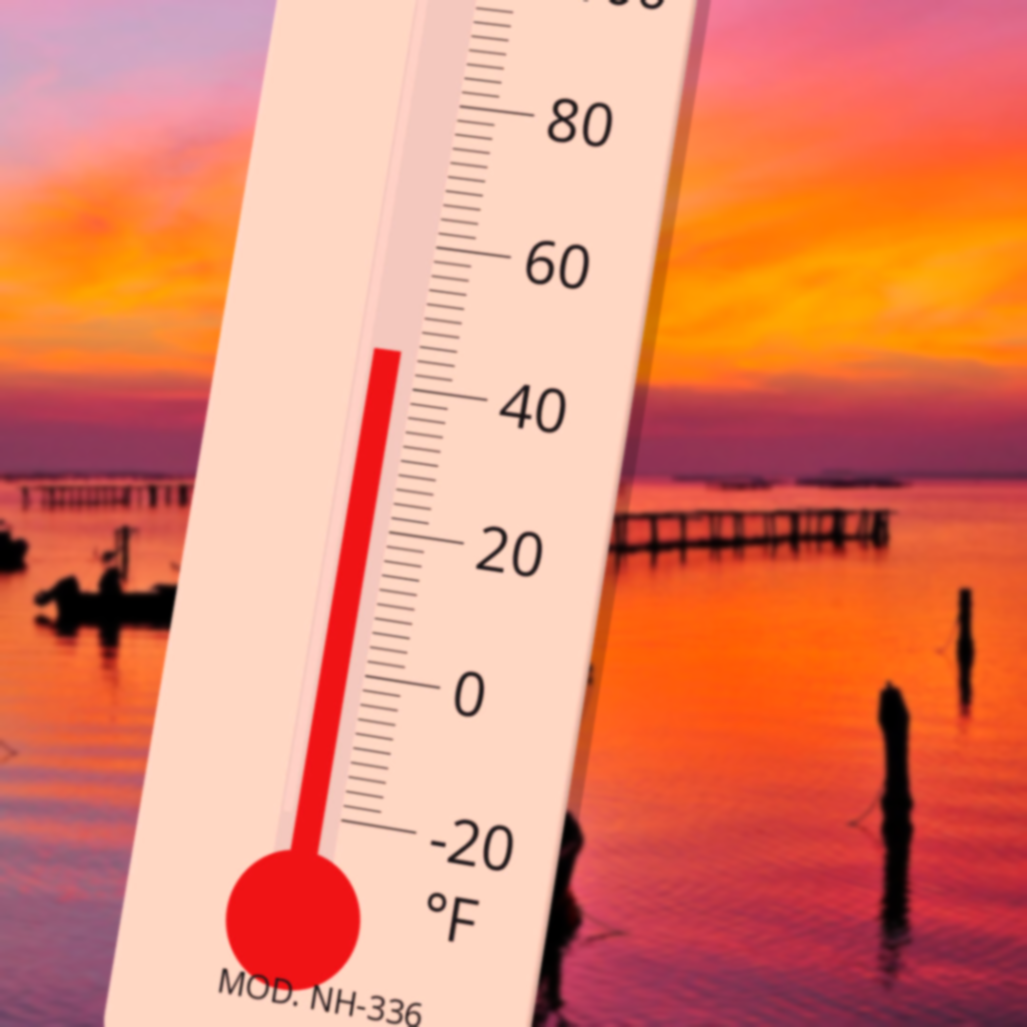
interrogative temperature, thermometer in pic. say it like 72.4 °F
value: 45 °F
